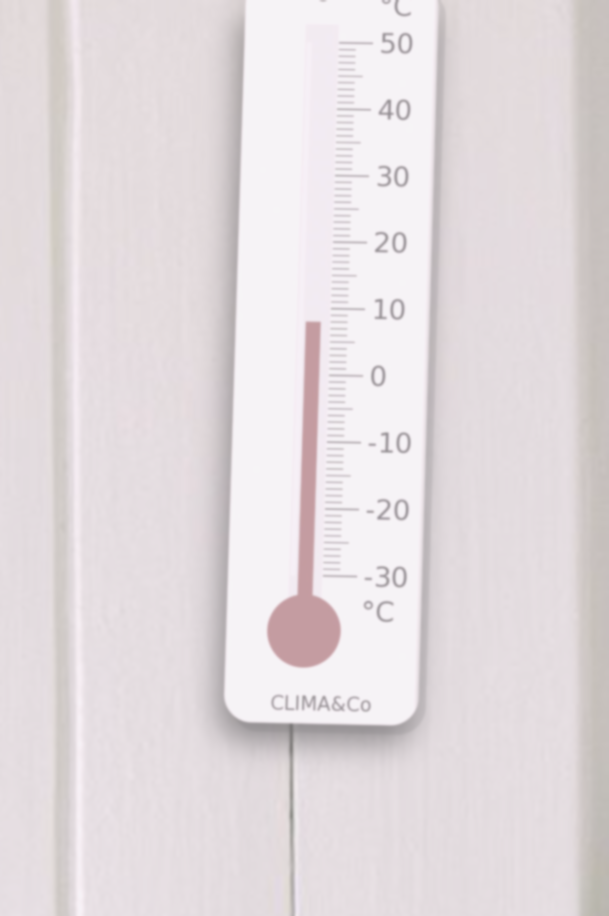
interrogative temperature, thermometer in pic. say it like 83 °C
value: 8 °C
